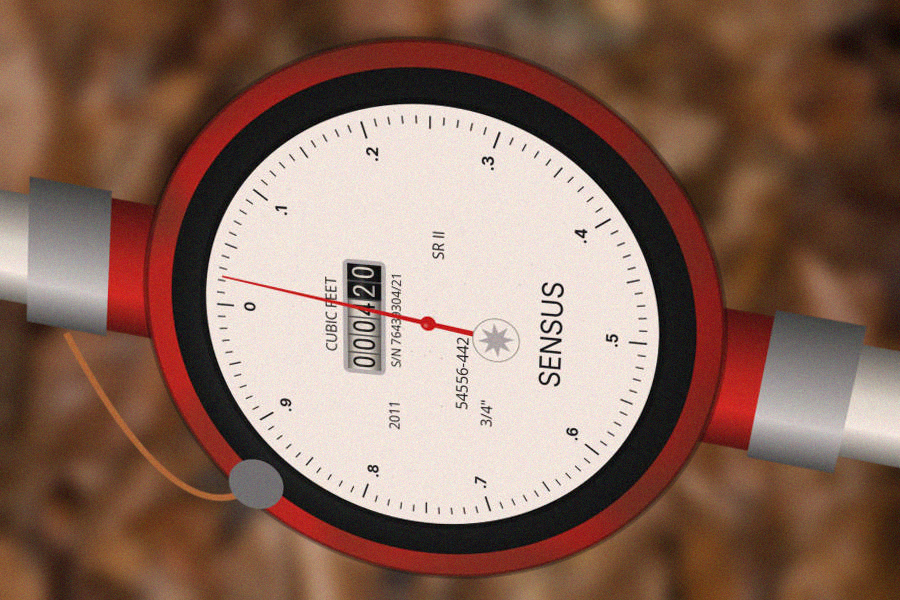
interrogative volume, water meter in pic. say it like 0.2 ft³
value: 420.02 ft³
